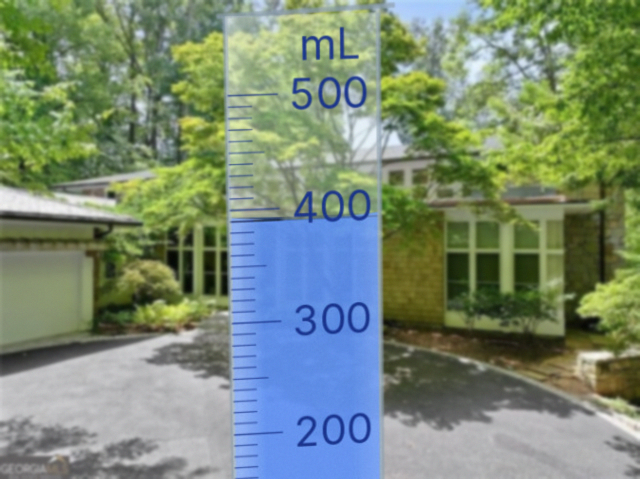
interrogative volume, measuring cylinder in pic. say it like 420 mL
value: 390 mL
